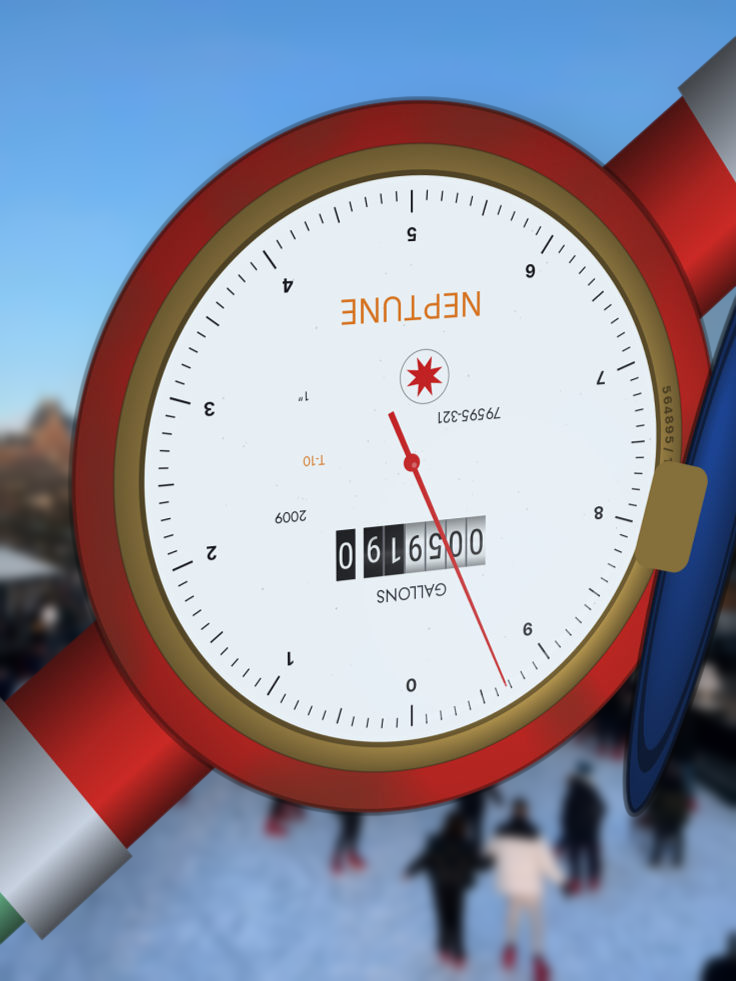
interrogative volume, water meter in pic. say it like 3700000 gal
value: 59189.3 gal
